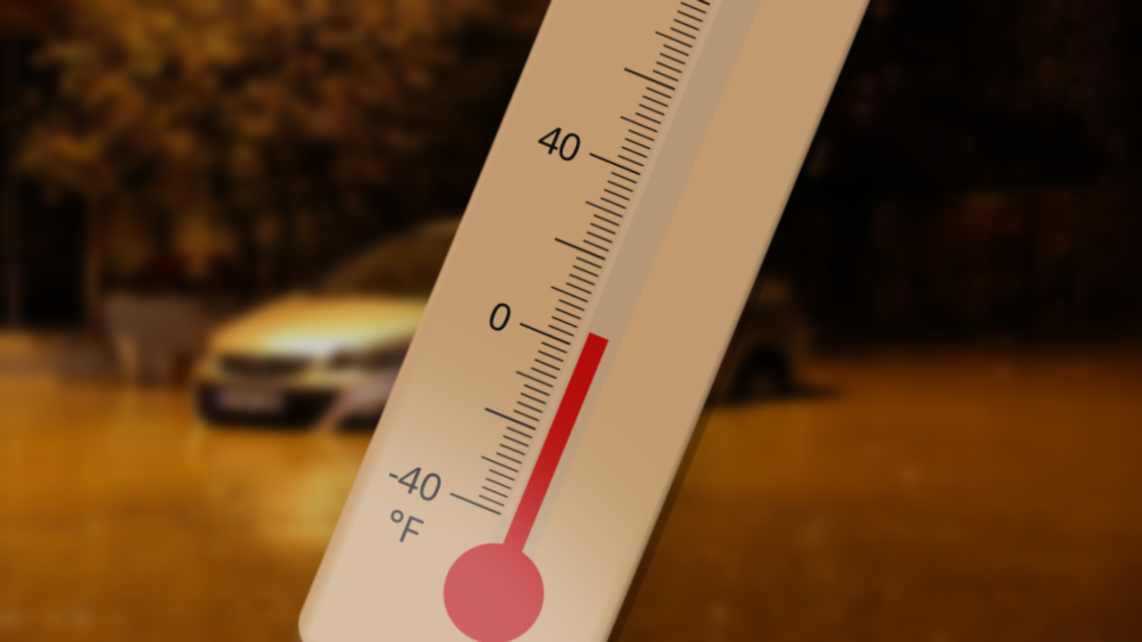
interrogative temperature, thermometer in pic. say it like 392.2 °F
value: 4 °F
